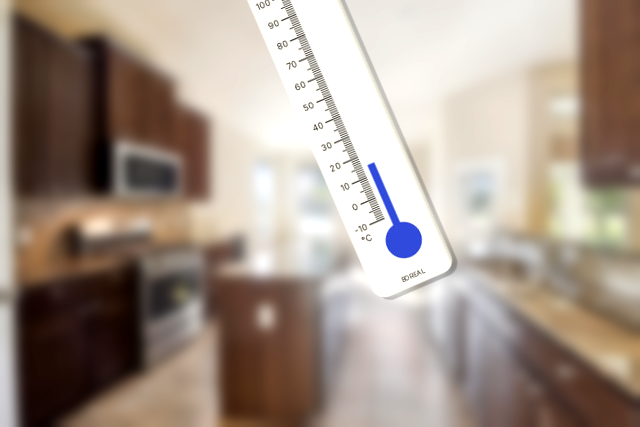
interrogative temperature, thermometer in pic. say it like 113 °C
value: 15 °C
